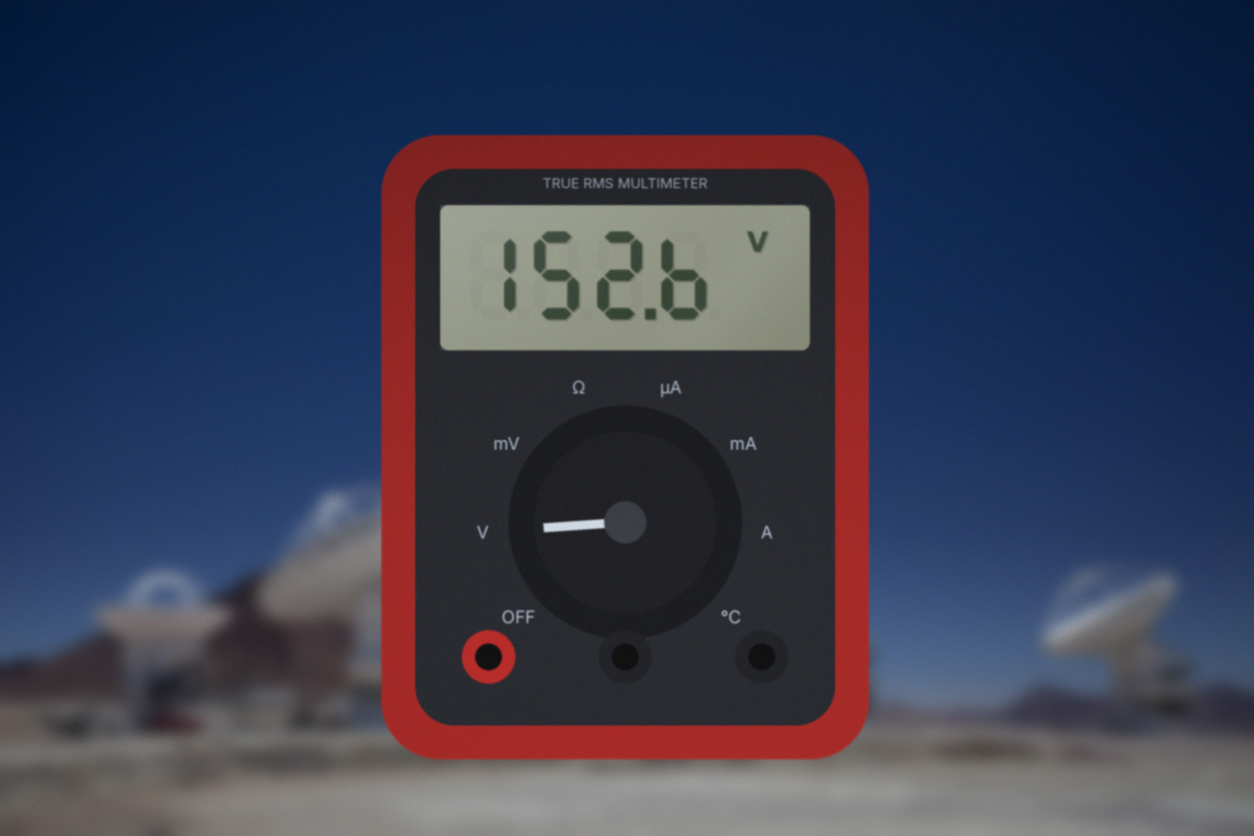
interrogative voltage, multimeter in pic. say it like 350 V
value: 152.6 V
